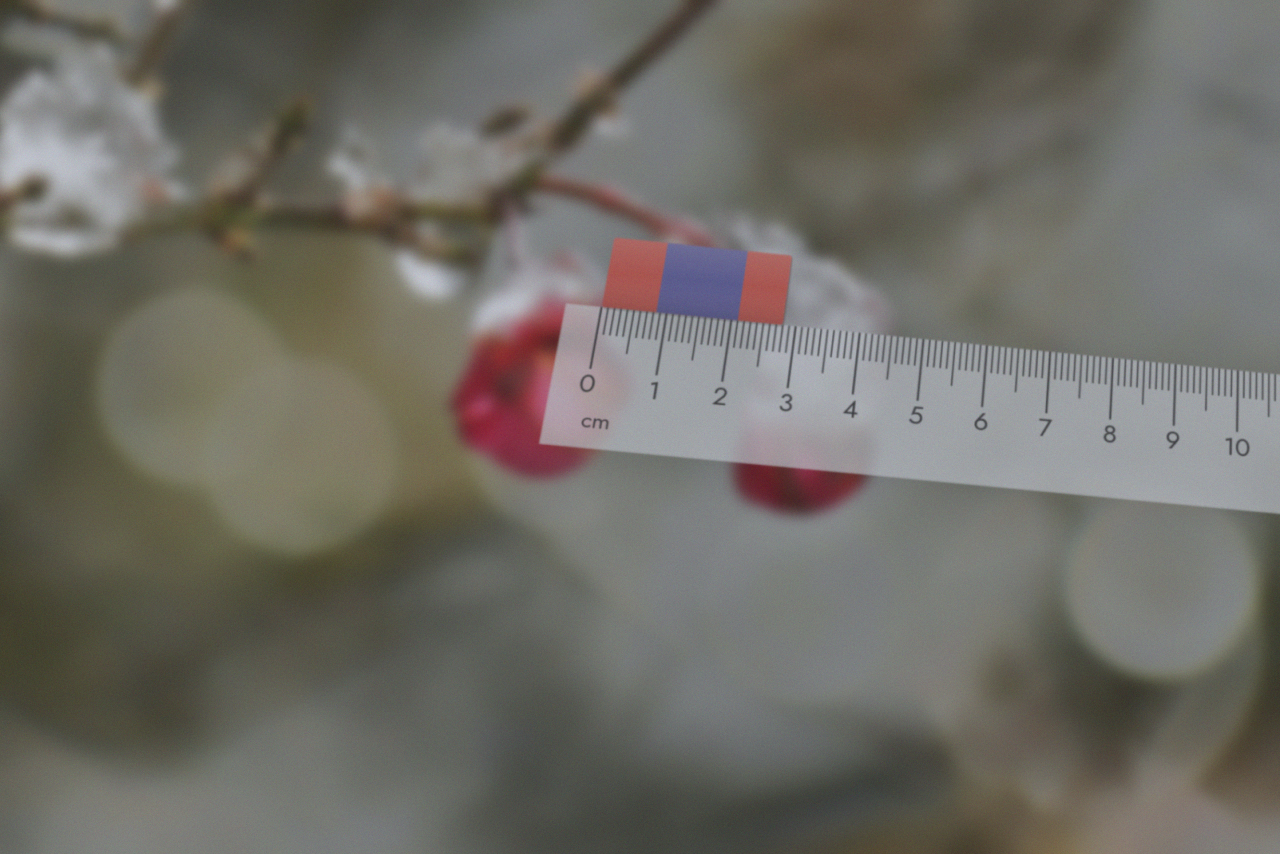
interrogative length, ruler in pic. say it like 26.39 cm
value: 2.8 cm
